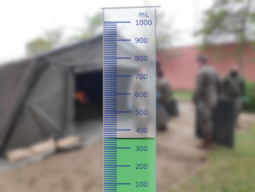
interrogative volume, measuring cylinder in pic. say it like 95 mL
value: 350 mL
